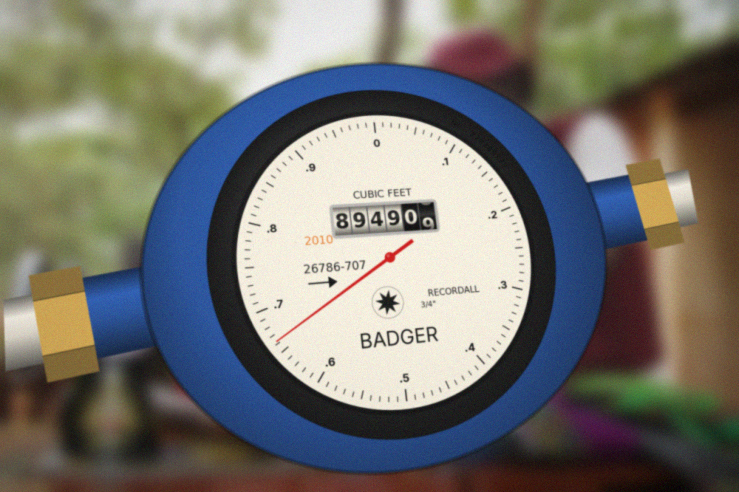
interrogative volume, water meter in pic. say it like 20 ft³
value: 894908.66 ft³
